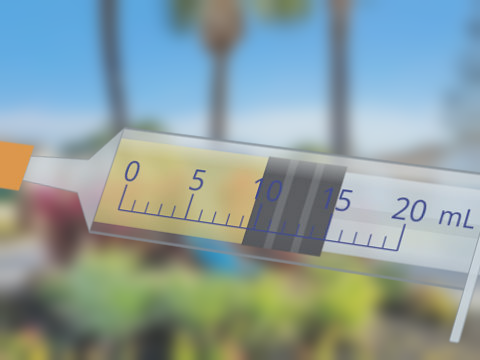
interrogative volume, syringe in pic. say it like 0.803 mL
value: 9.5 mL
